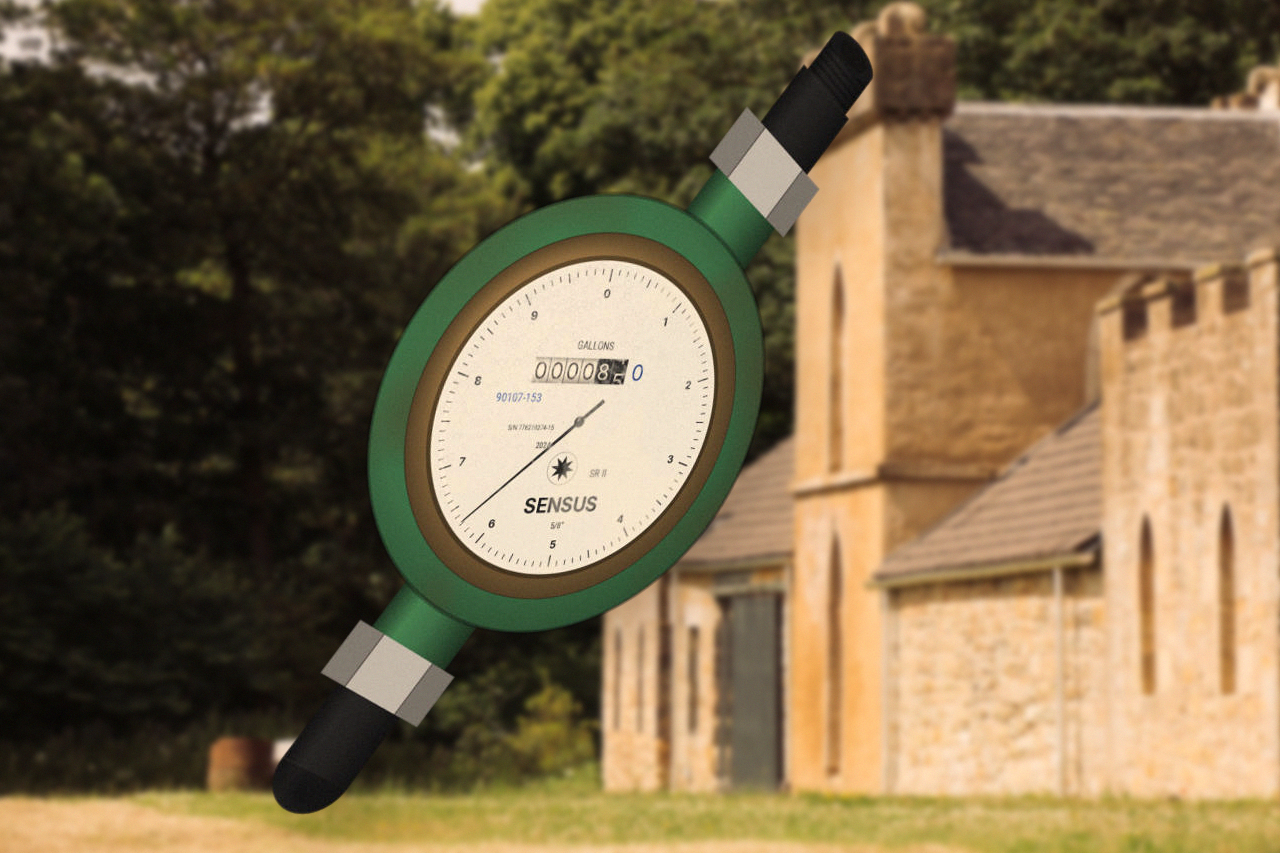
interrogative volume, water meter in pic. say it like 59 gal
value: 846.3 gal
